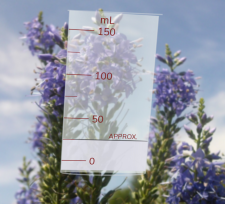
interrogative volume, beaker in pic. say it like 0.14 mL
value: 25 mL
